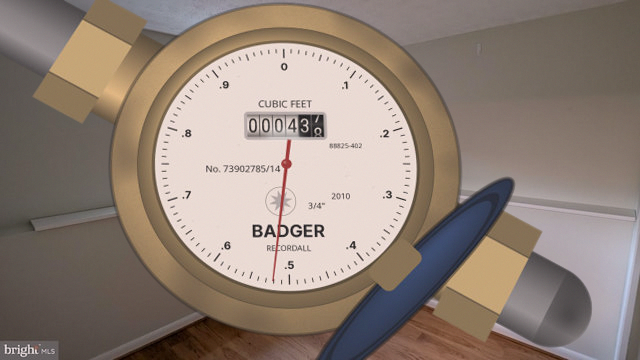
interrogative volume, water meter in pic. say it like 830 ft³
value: 437.52 ft³
